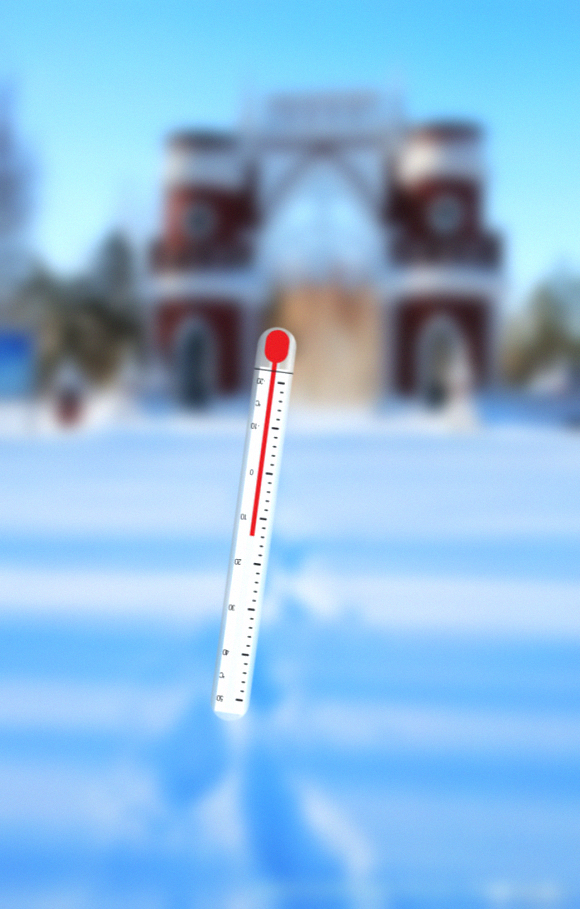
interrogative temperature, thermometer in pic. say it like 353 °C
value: 14 °C
